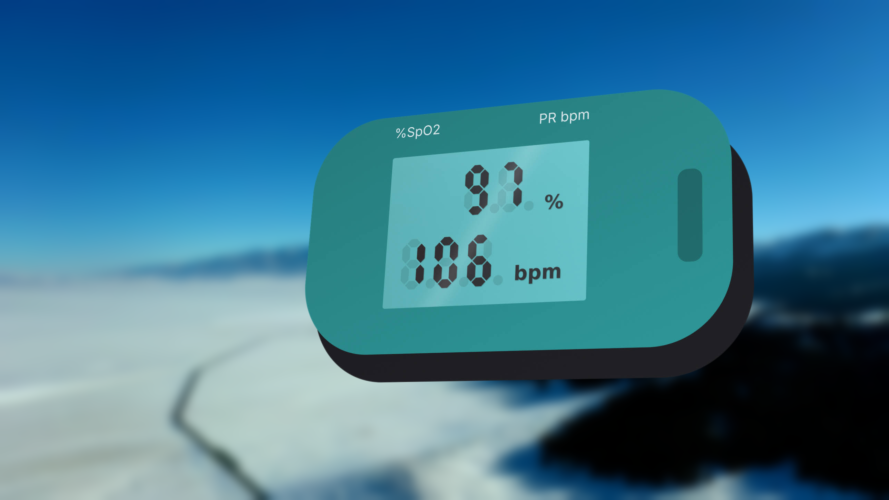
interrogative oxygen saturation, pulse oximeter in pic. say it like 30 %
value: 97 %
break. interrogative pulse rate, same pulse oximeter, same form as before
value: 106 bpm
